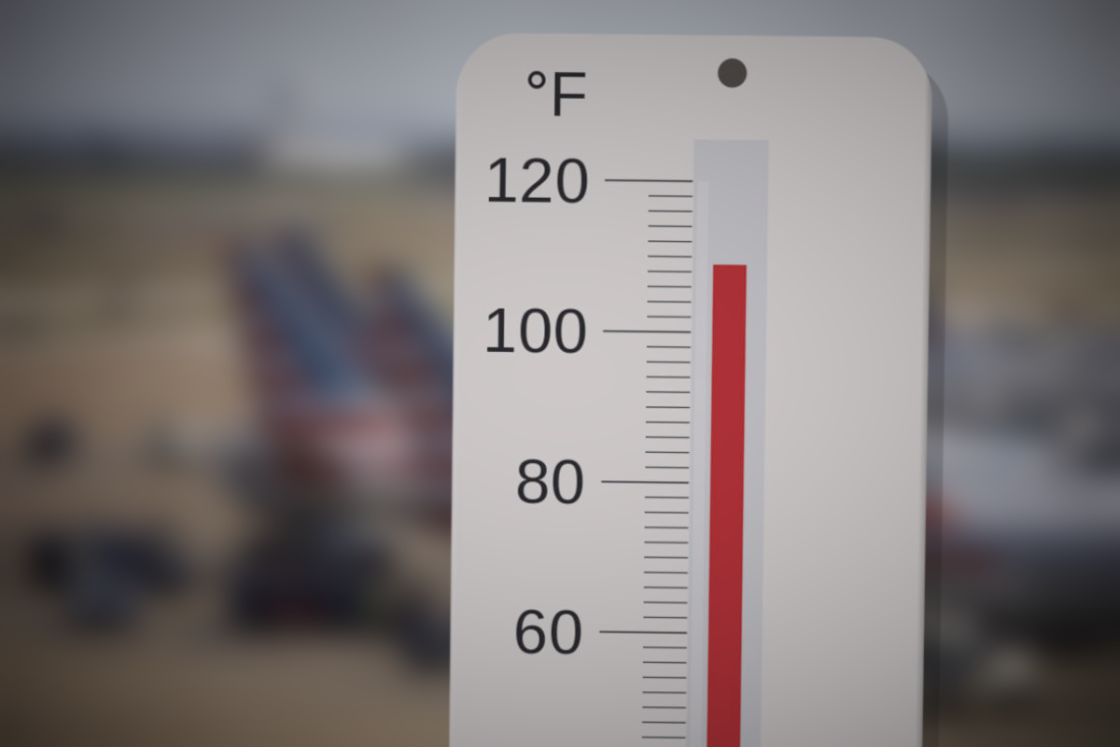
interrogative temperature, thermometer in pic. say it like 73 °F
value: 109 °F
